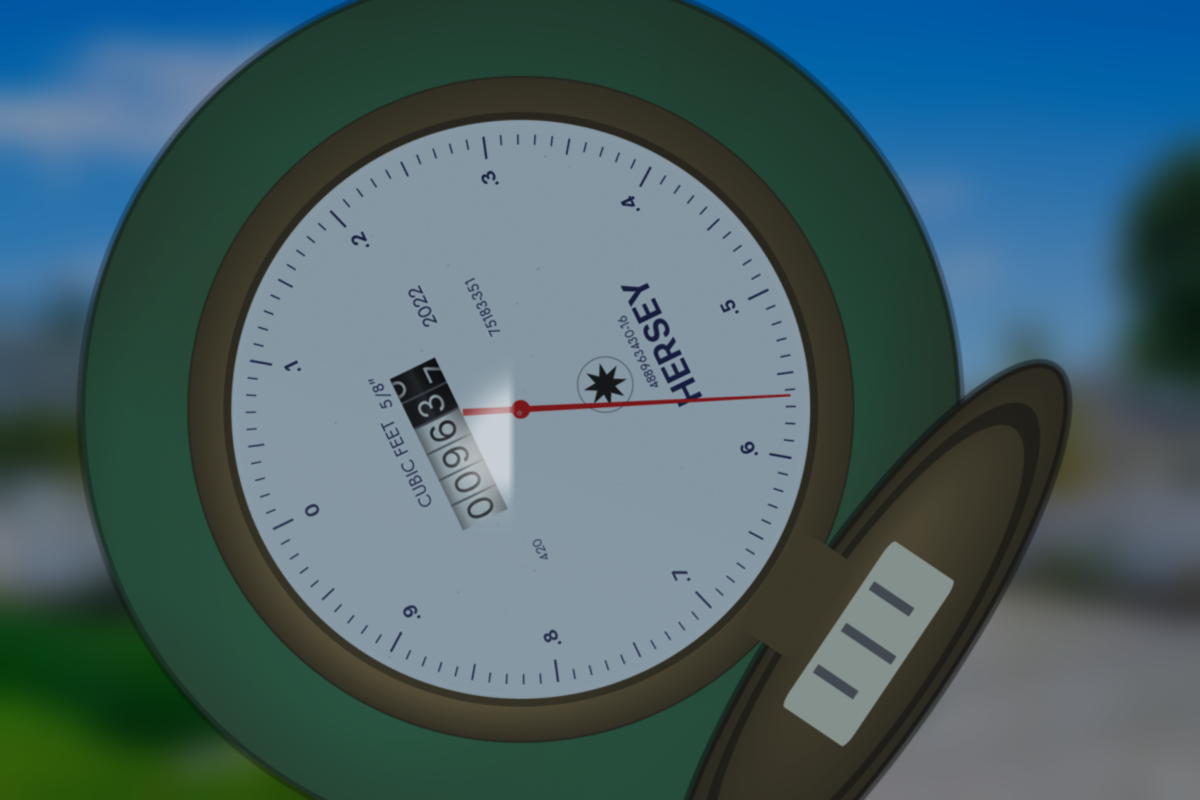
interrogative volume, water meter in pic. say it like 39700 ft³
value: 9636.56 ft³
